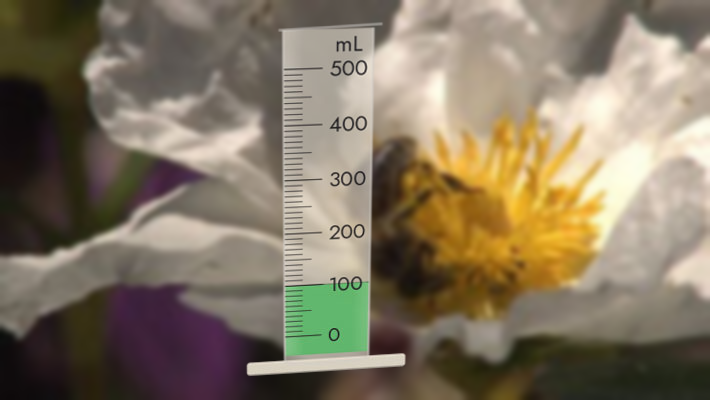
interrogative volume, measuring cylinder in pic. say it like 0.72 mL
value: 100 mL
